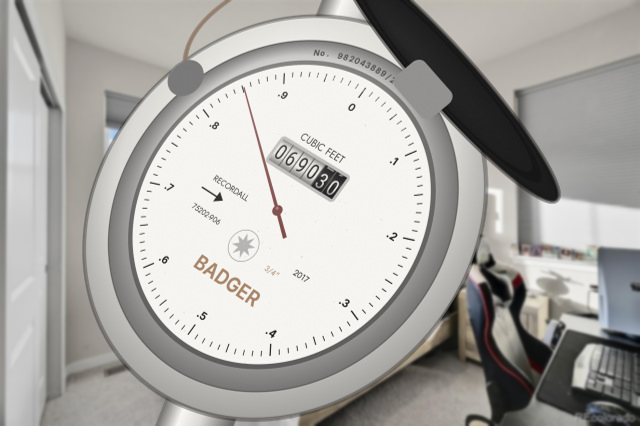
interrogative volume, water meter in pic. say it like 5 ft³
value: 69029.85 ft³
